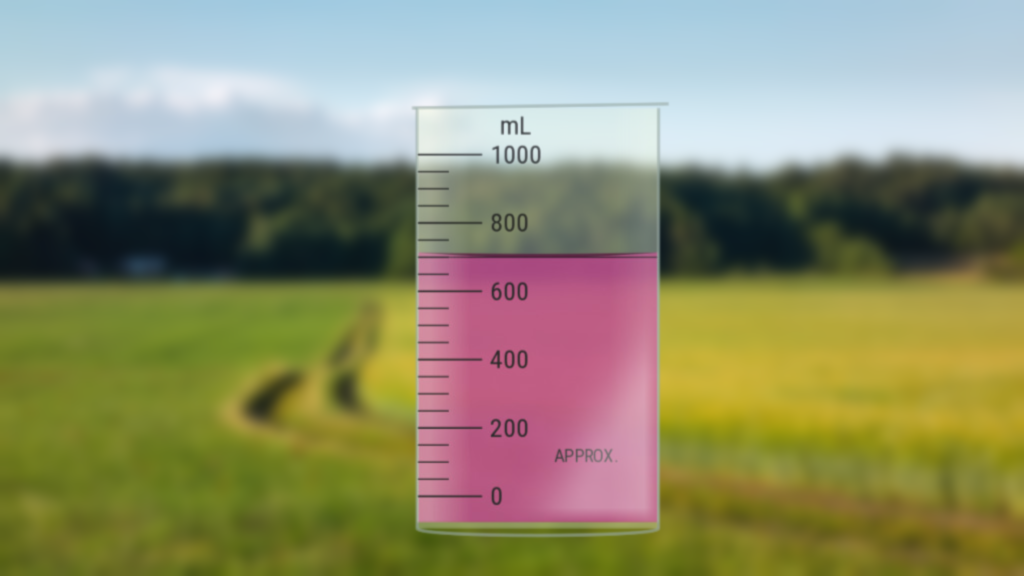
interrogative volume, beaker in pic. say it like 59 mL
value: 700 mL
